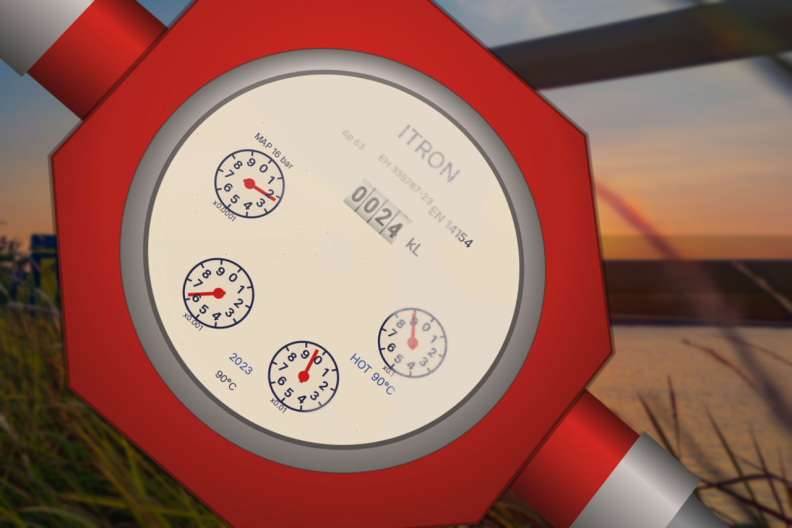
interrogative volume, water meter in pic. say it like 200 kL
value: 23.8962 kL
